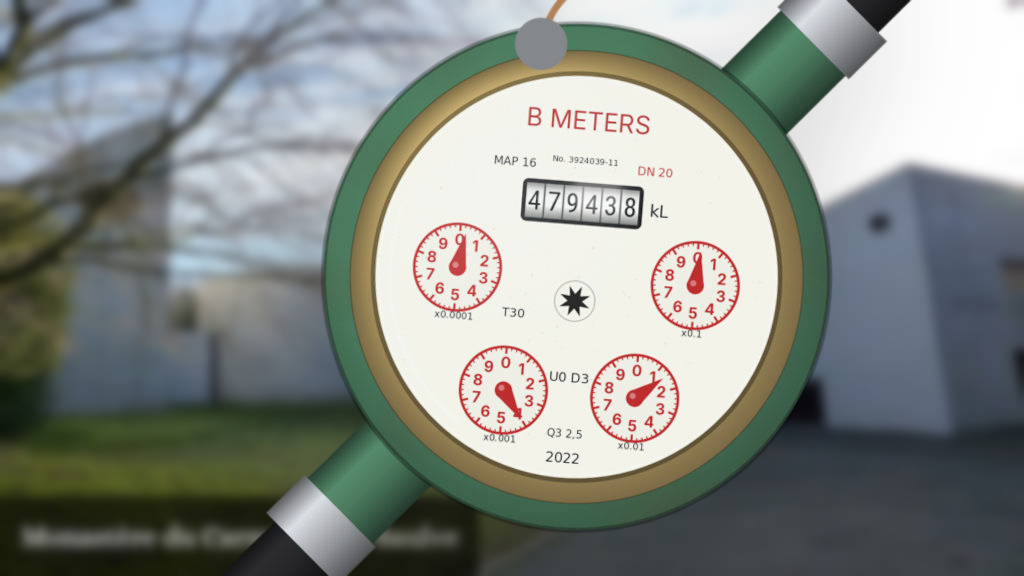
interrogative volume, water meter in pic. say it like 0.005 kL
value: 479438.0140 kL
